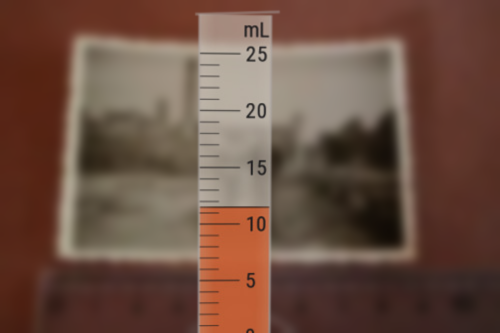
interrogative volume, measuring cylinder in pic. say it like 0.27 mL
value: 11.5 mL
